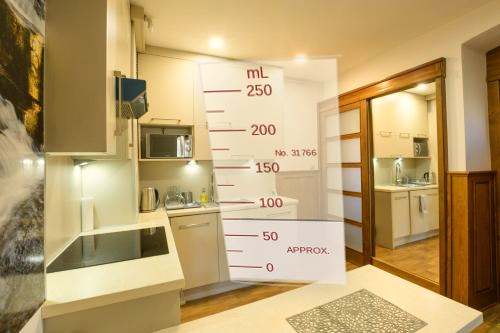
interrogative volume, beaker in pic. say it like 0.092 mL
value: 75 mL
